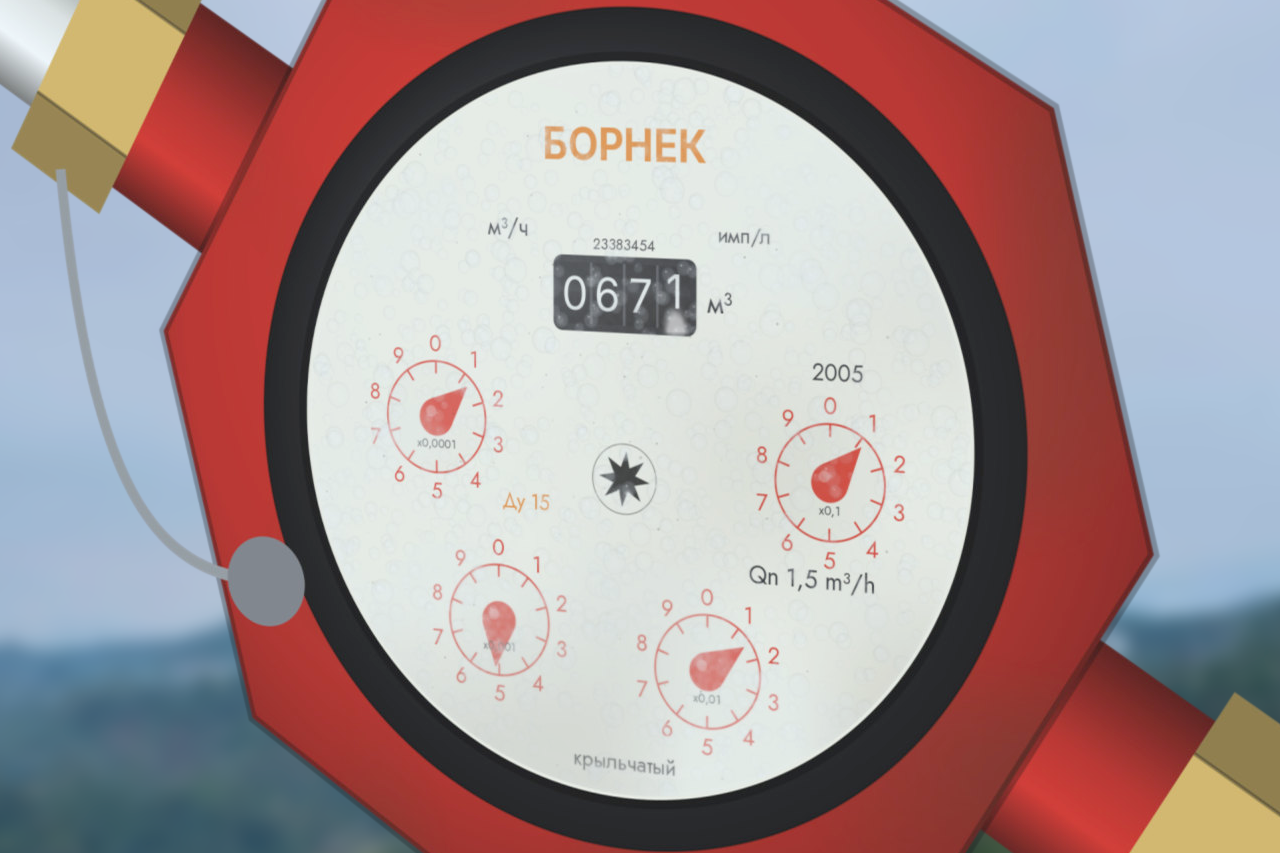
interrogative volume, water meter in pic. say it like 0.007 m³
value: 671.1151 m³
